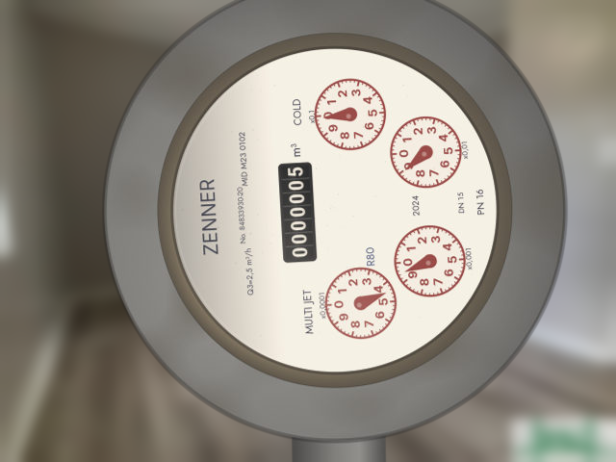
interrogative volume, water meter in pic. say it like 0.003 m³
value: 4.9894 m³
